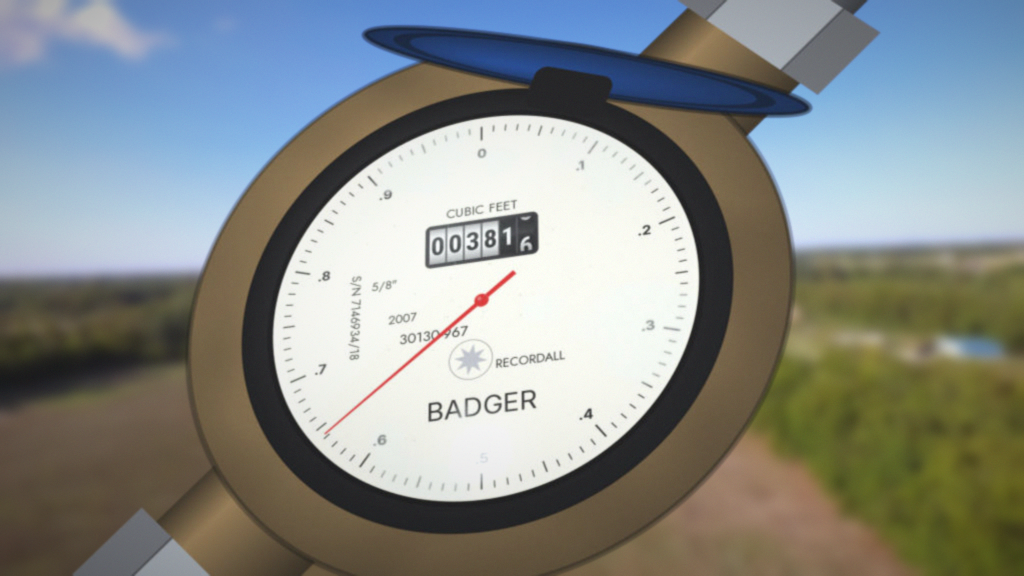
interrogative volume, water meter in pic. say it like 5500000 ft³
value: 3815.64 ft³
